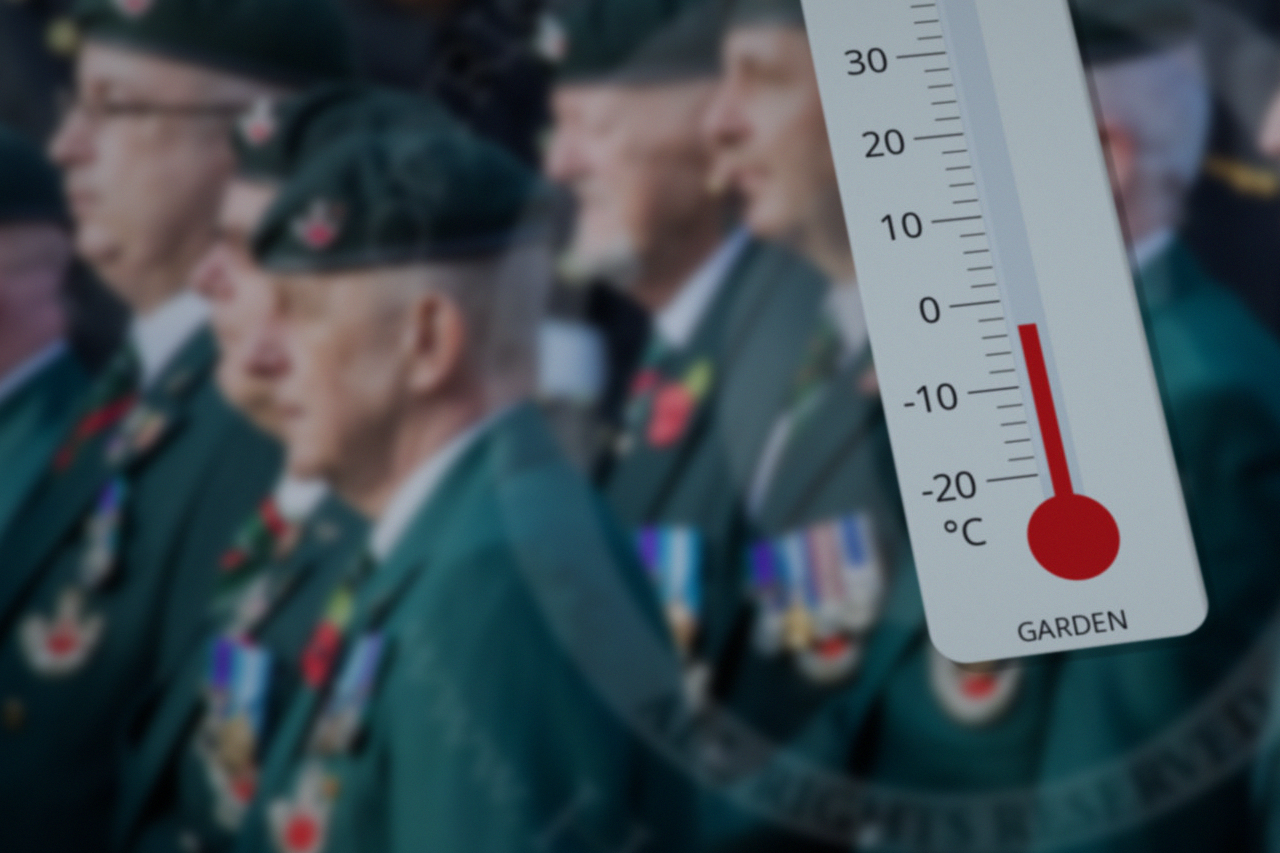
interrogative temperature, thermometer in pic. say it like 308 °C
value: -3 °C
